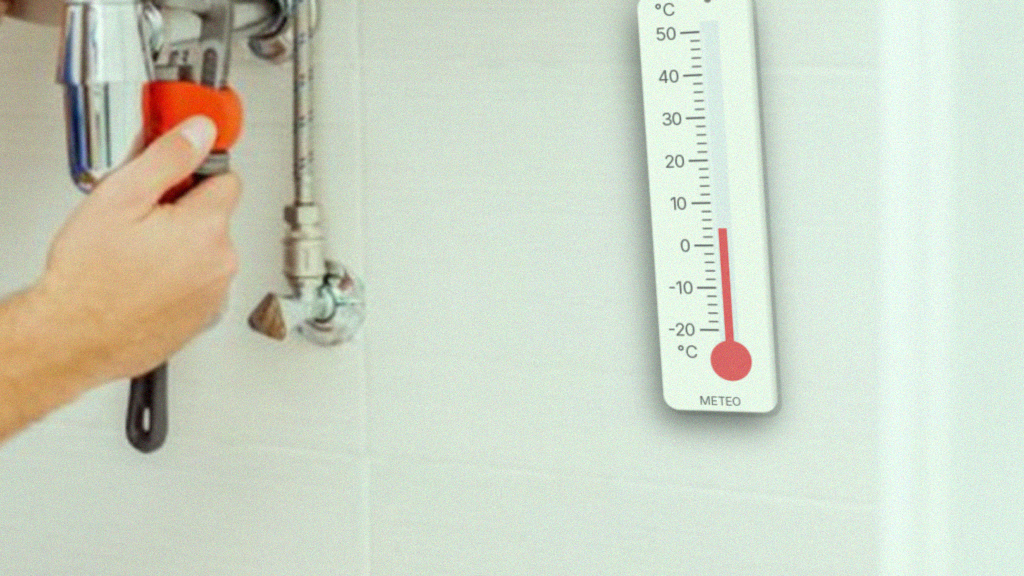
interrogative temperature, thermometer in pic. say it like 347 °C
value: 4 °C
